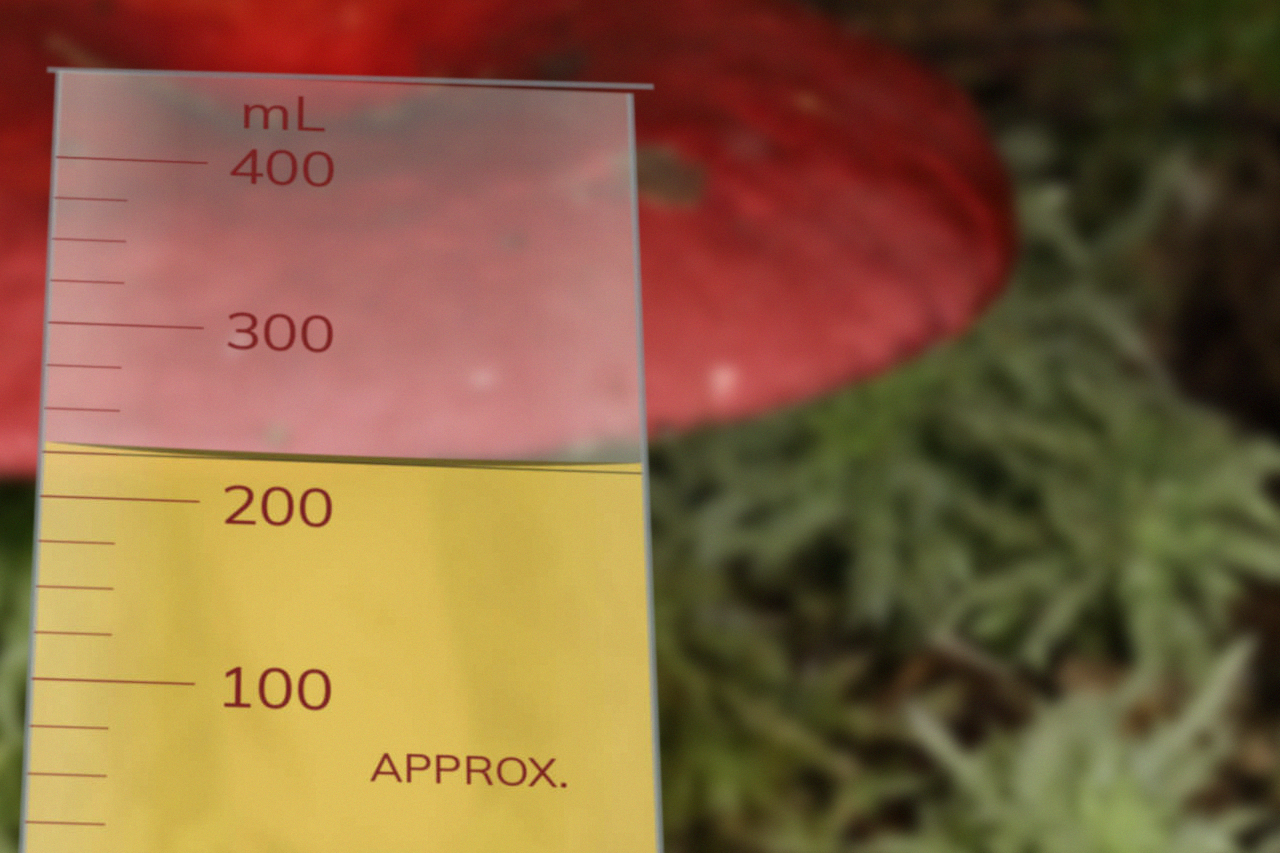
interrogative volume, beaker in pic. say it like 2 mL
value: 225 mL
